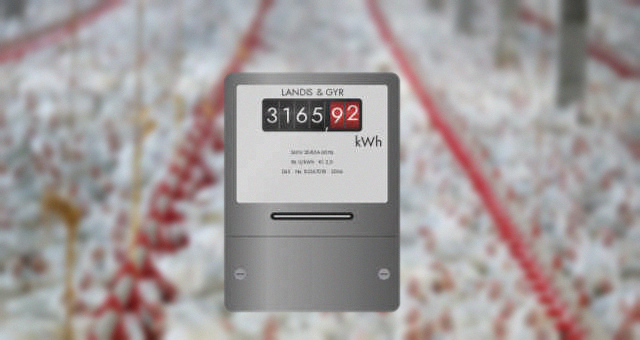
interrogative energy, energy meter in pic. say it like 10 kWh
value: 3165.92 kWh
